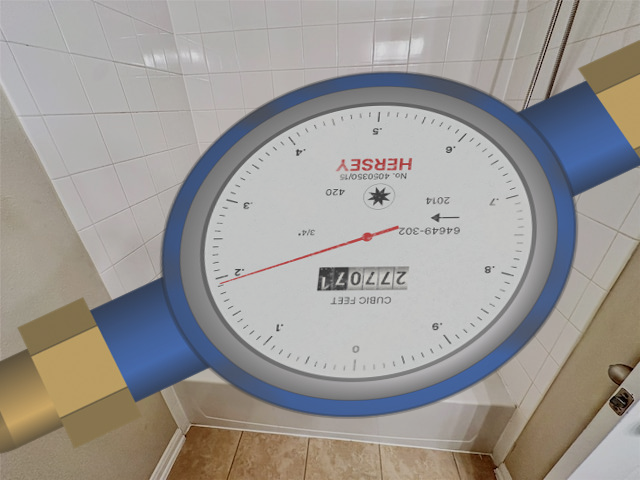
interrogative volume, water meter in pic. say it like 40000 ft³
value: 277071.19 ft³
